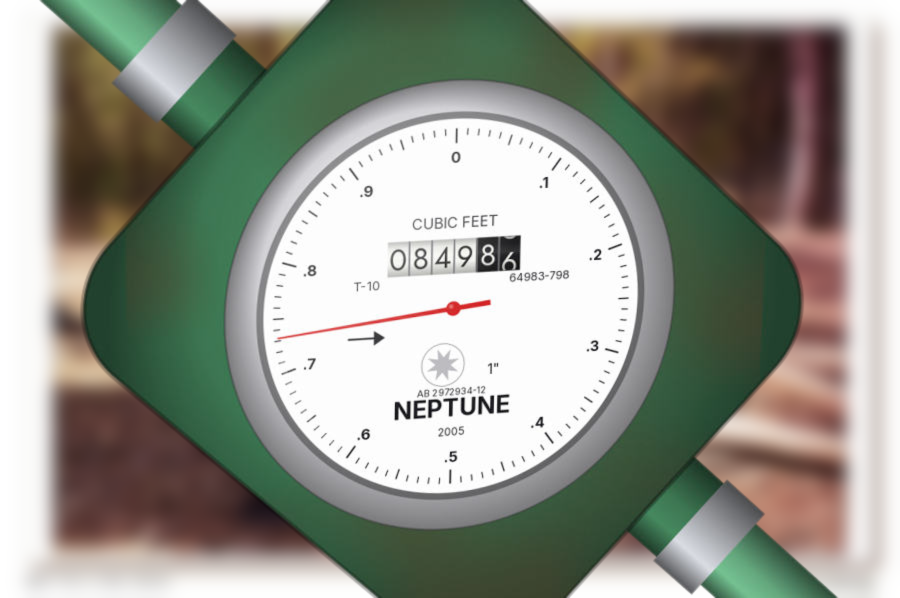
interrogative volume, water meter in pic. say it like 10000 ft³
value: 84985.73 ft³
